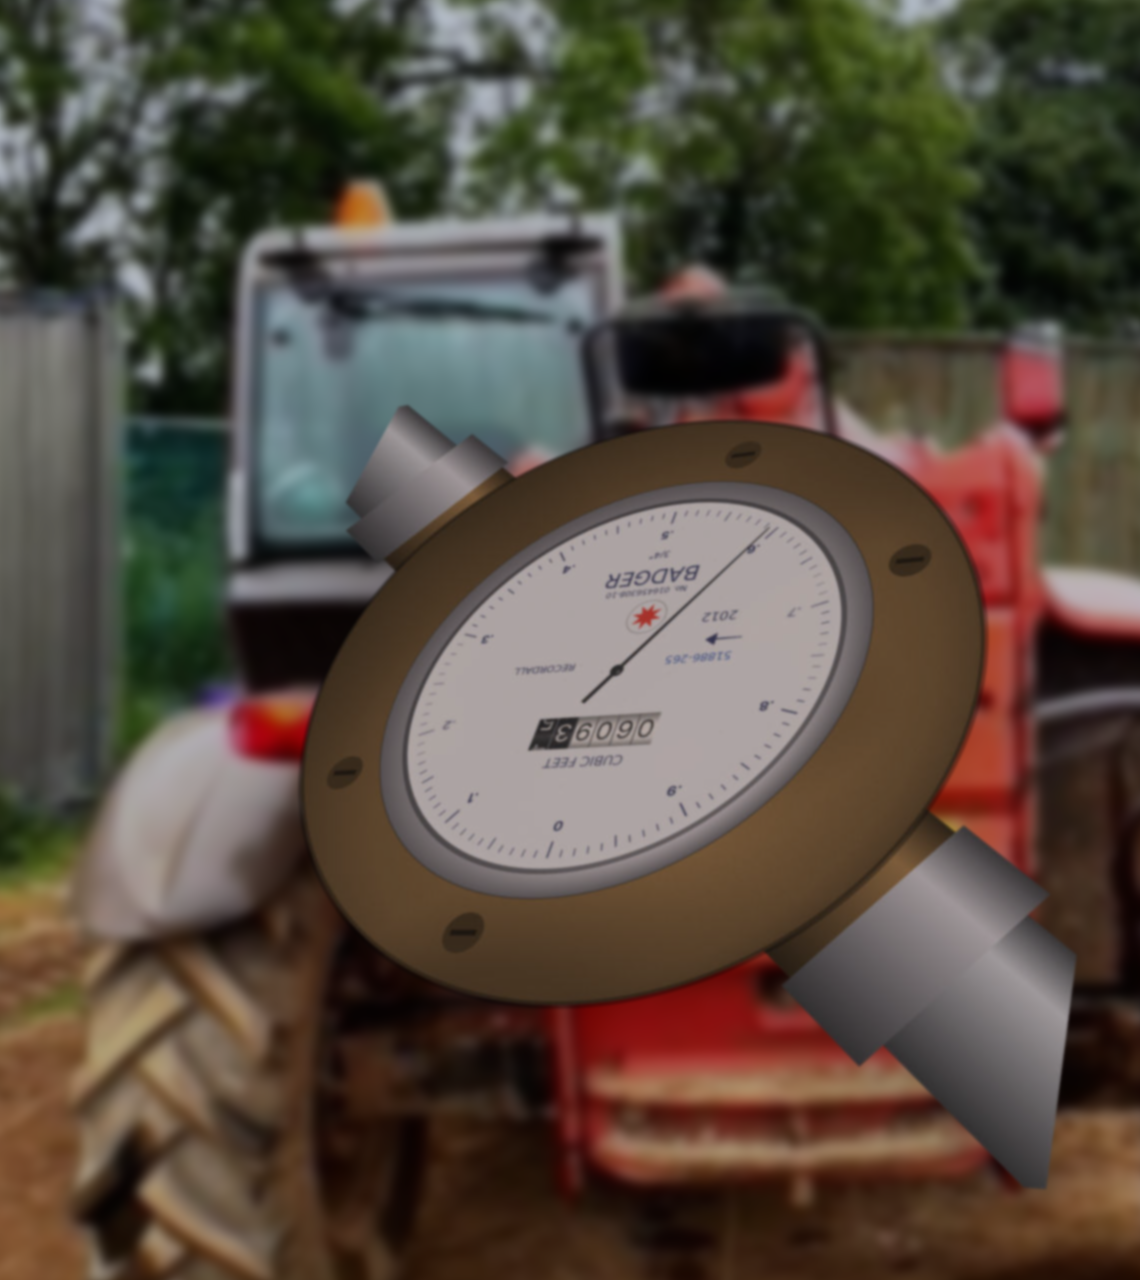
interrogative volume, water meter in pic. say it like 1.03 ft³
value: 60934.59 ft³
